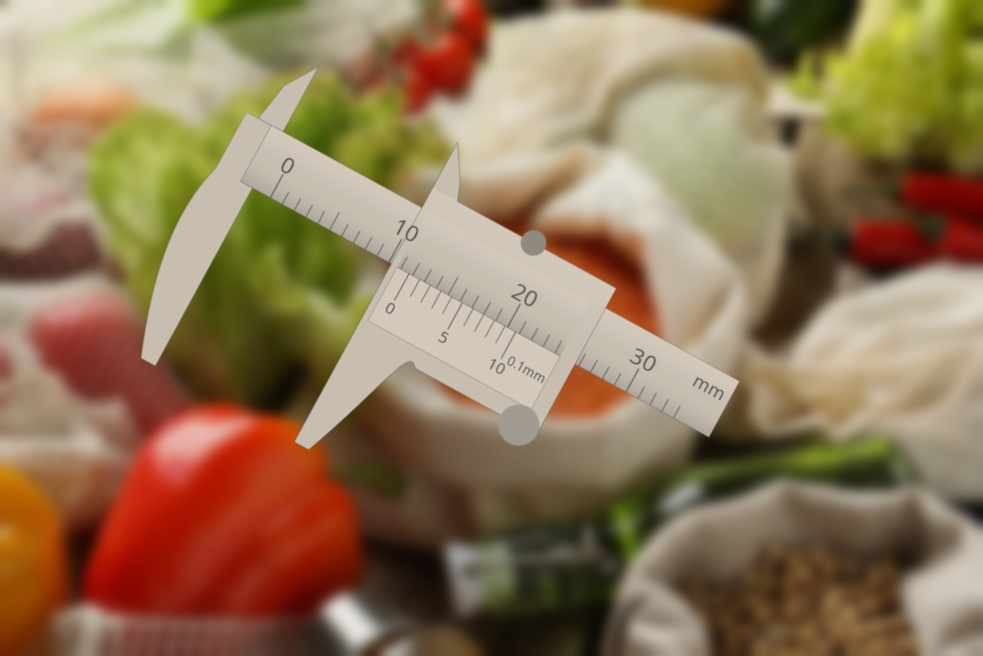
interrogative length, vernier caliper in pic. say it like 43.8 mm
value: 11.7 mm
